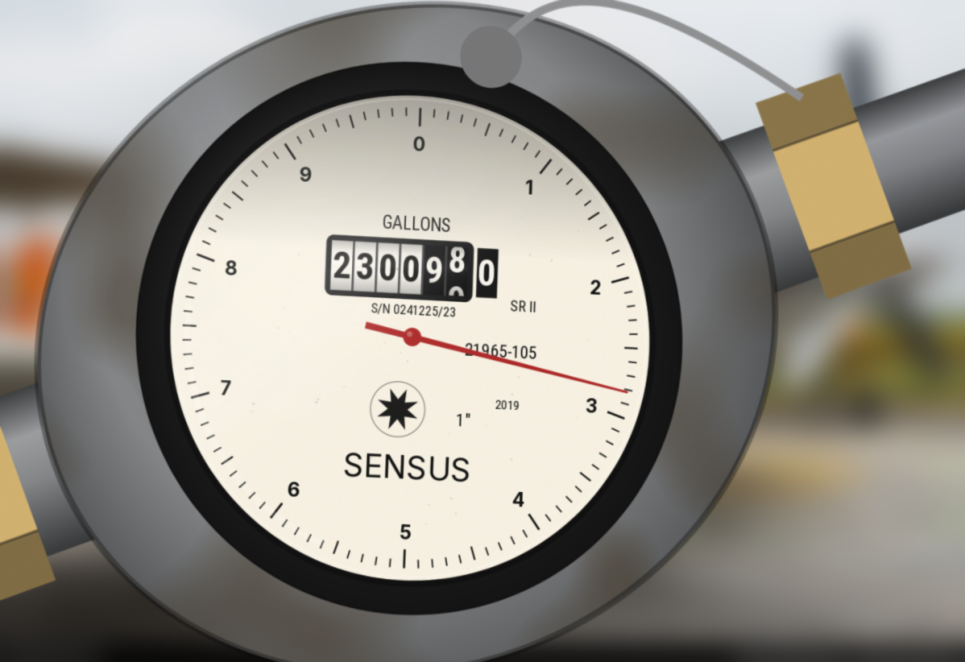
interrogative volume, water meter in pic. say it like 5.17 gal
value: 2300982.8 gal
